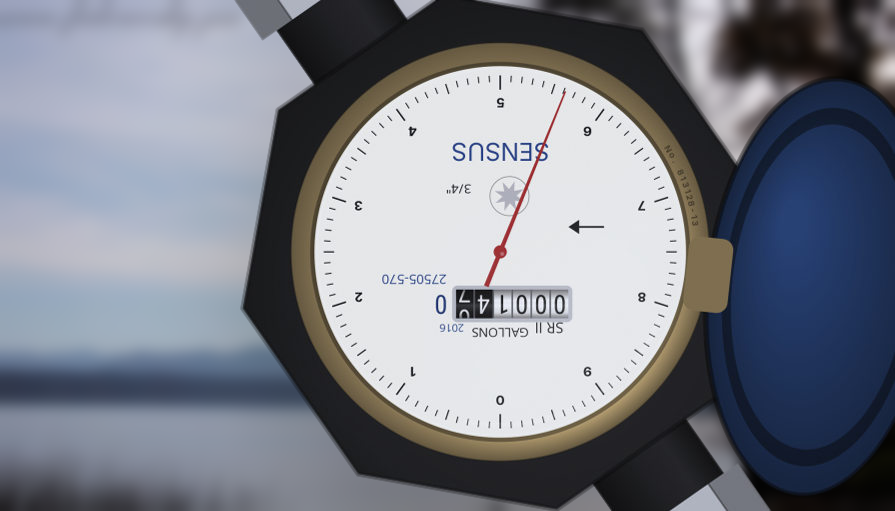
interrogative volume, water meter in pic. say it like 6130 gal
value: 1465.6 gal
